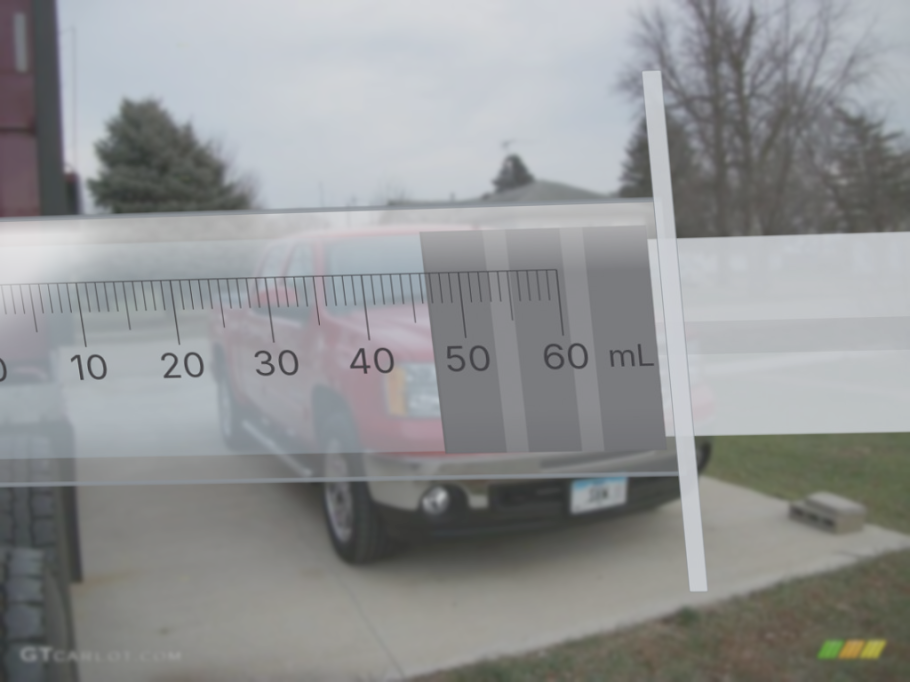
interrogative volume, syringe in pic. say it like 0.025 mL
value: 46.5 mL
